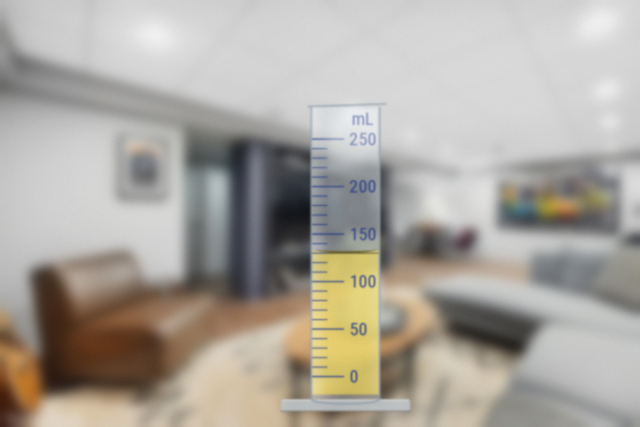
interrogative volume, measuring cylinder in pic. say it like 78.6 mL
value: 130 mL
